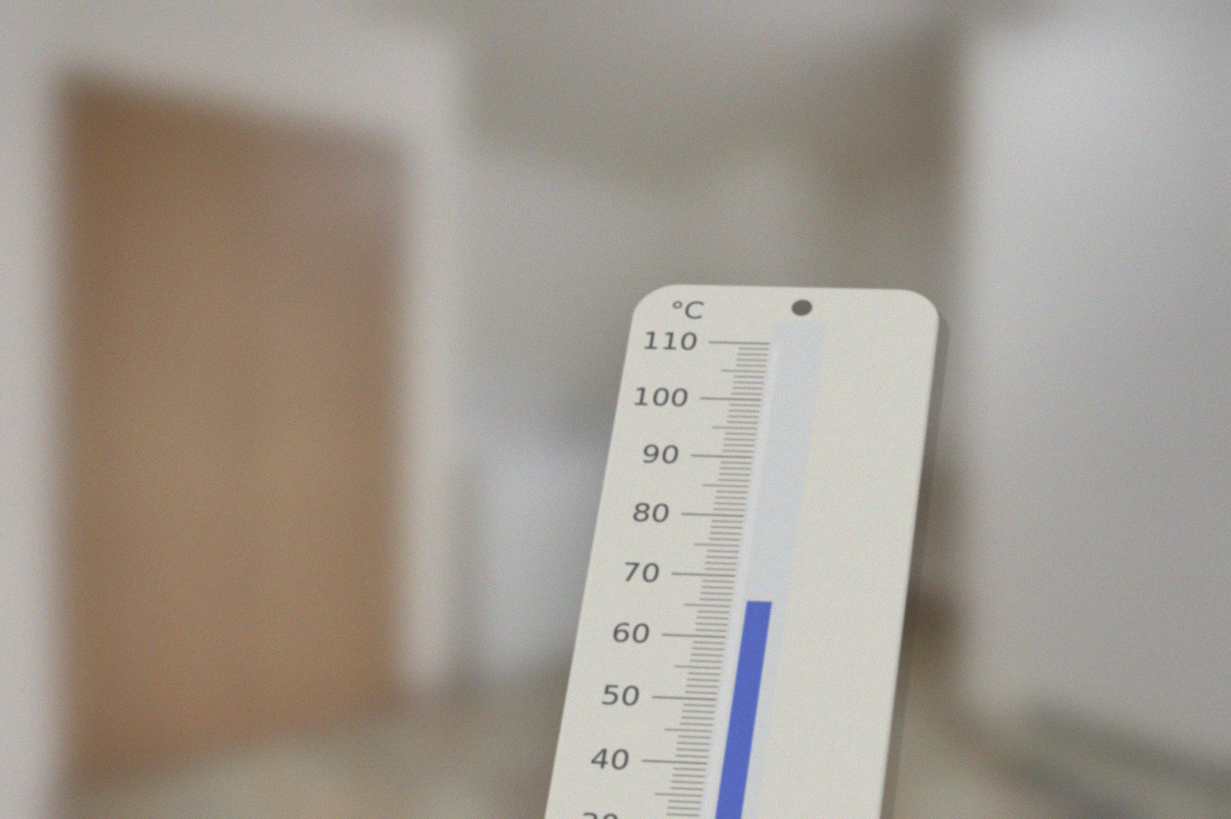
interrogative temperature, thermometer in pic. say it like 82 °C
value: 66 °C
